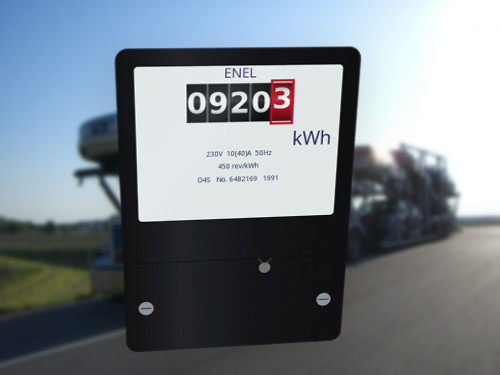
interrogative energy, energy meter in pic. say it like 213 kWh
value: 920.3 kWh
